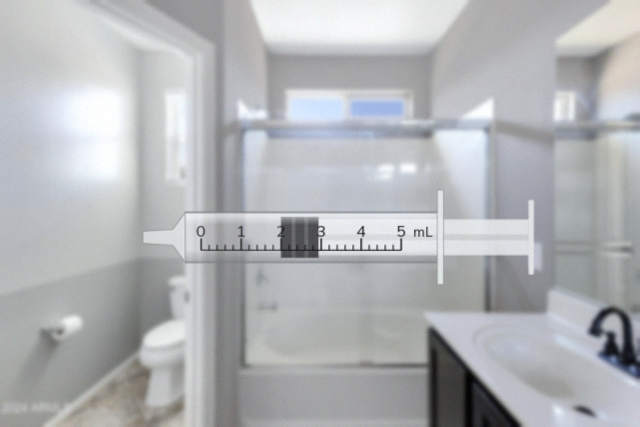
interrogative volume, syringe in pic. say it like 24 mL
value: 2 mL
